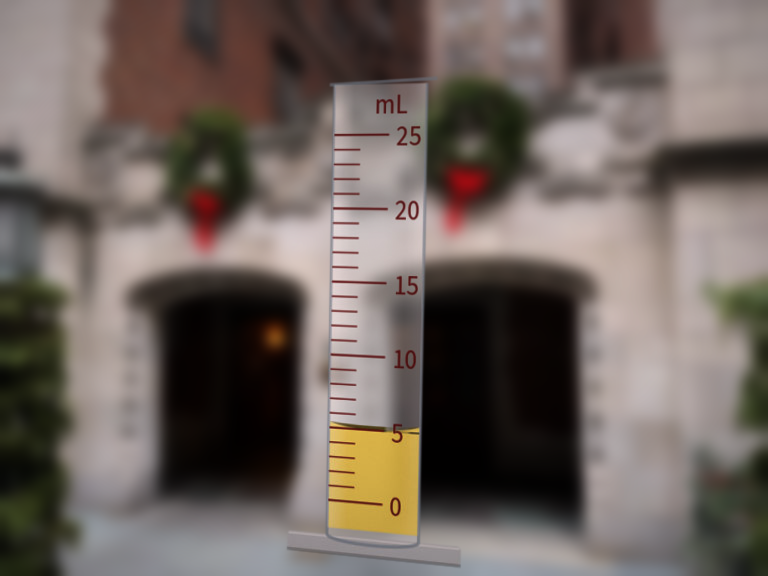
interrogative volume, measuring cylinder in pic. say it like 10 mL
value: 5 mL
